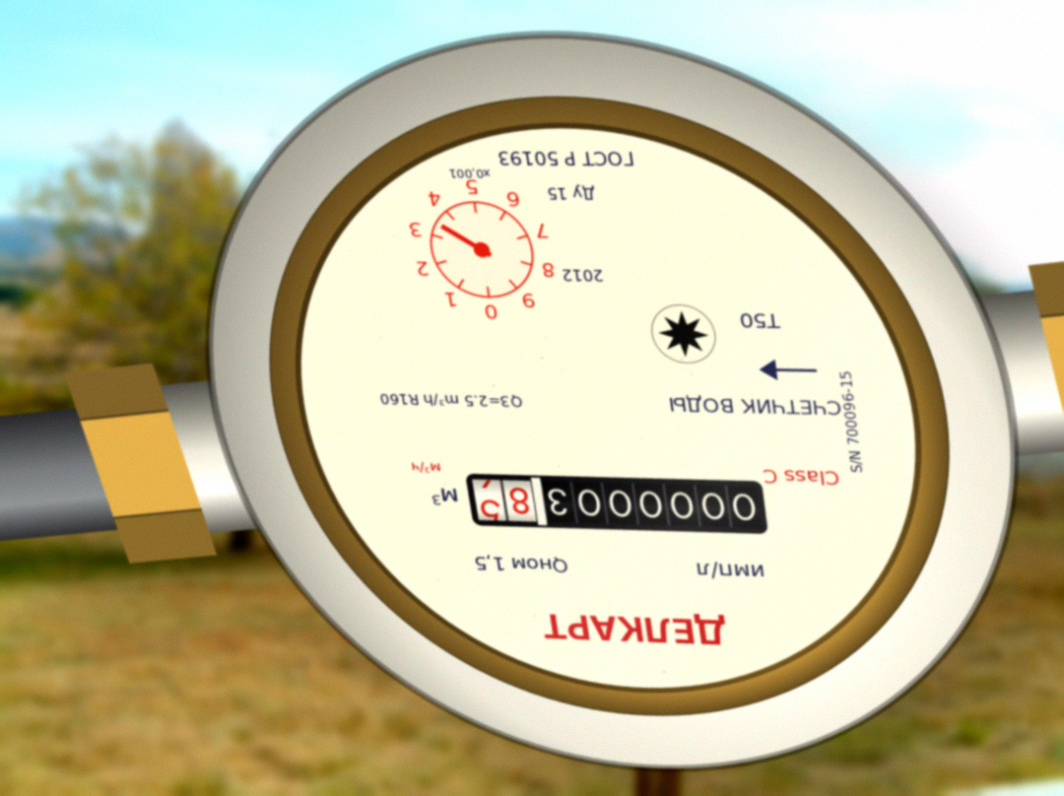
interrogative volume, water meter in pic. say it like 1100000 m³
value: 3.853 m³
